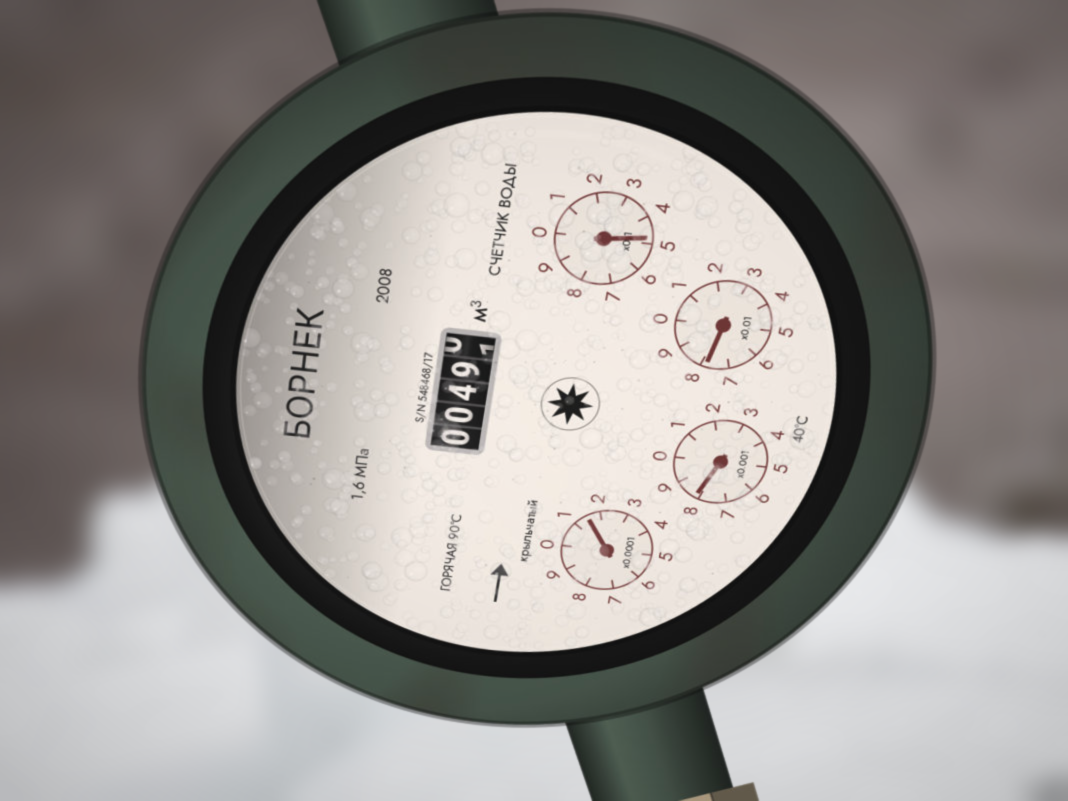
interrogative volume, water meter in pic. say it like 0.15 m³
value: 490.4781 m³
